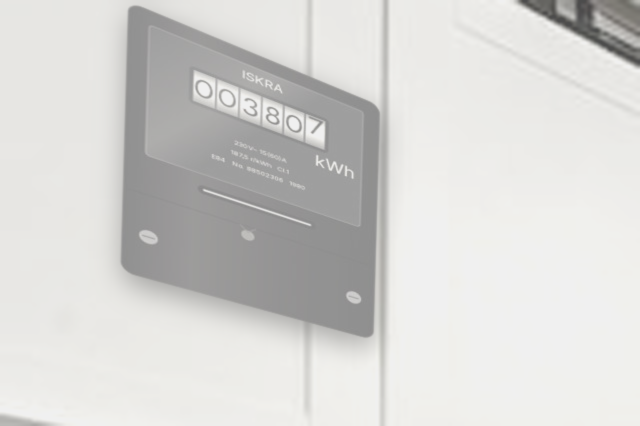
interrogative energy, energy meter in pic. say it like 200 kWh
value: 3807 kWh
